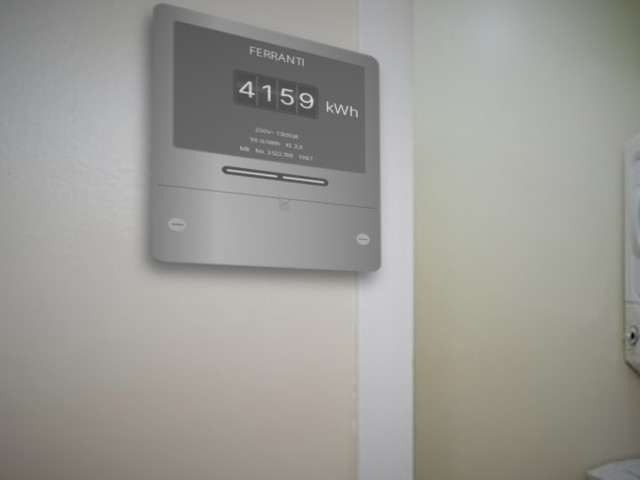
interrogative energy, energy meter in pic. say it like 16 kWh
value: 4159 kWh
